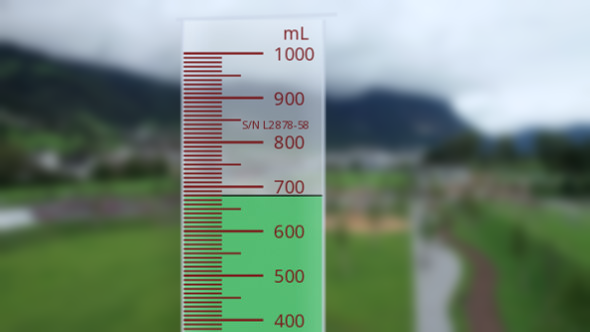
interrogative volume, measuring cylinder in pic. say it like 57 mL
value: 680 mL
